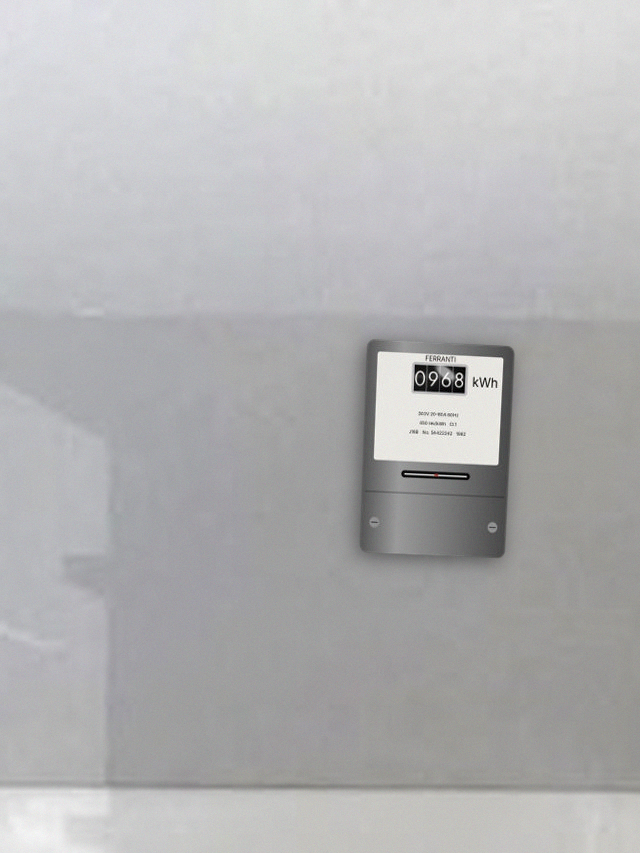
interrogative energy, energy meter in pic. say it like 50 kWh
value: 968 kWh
